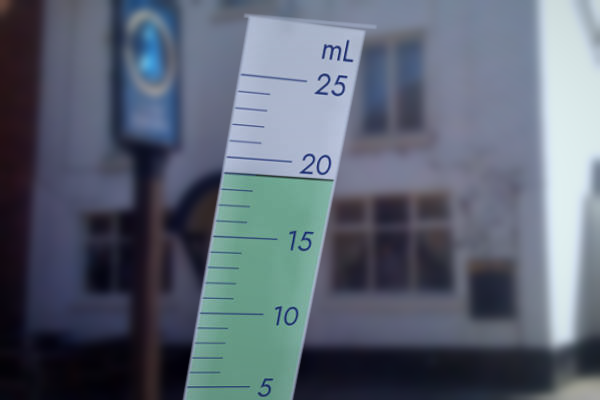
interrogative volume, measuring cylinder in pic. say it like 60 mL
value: 19 mL
